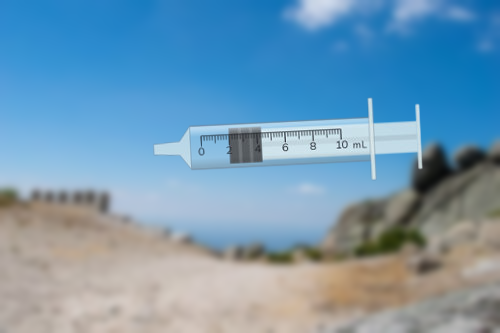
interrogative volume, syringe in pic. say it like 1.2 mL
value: 2 mL
